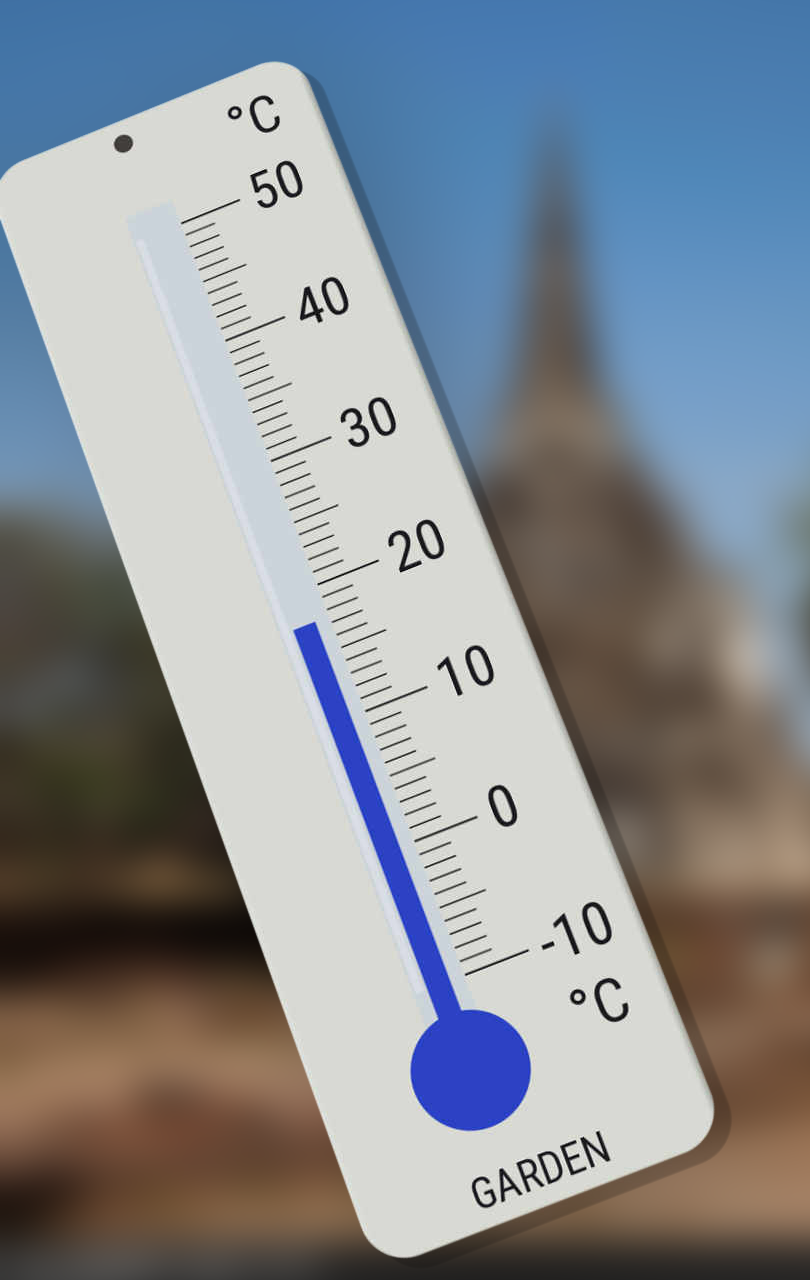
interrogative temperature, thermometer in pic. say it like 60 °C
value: 17.5 °C
